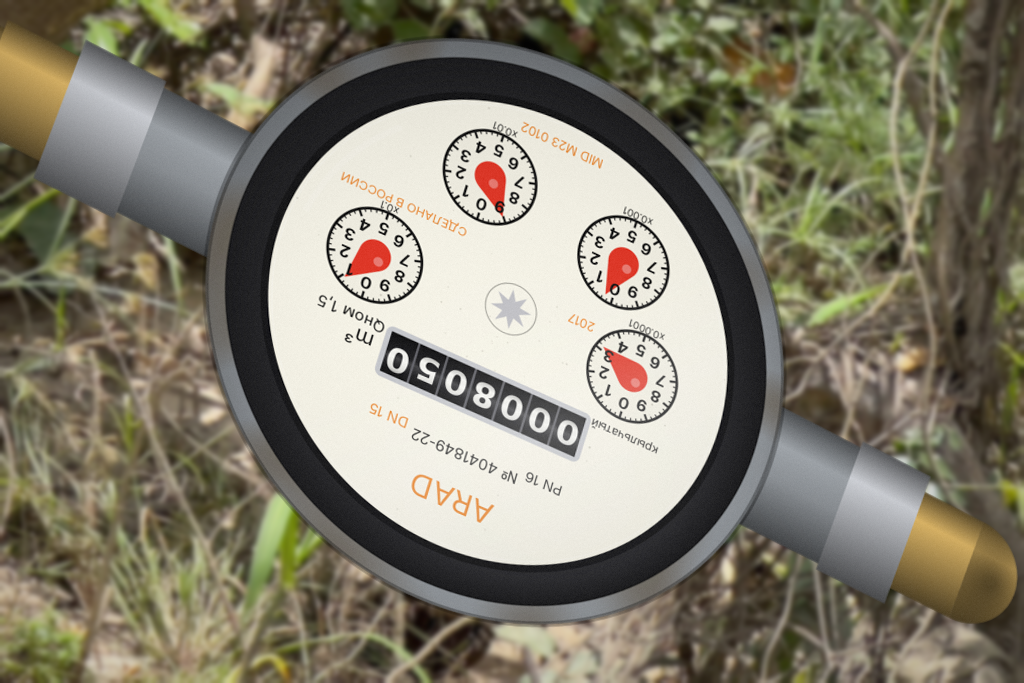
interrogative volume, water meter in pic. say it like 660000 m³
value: 8050.0903 m³
